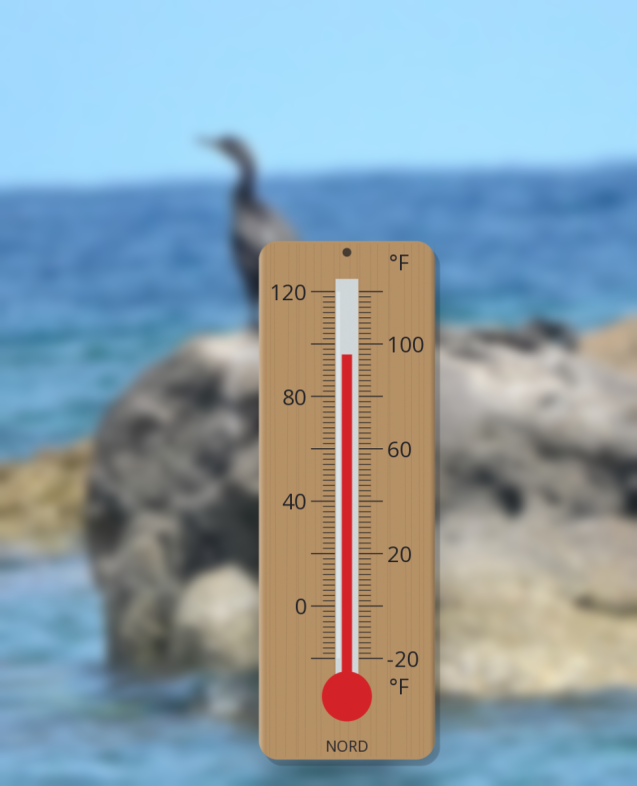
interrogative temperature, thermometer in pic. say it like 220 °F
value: 96 °F
